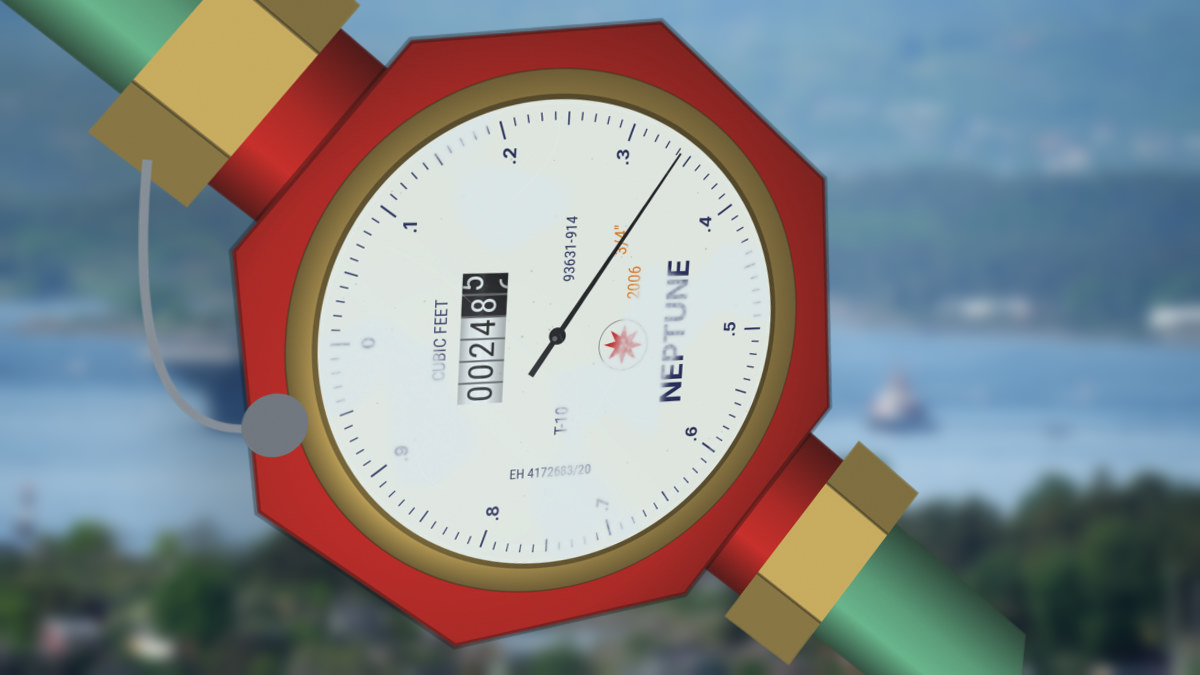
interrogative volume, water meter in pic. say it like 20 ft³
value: 2485.34 ft³
